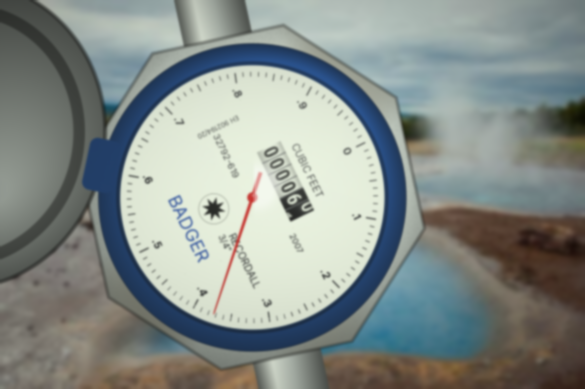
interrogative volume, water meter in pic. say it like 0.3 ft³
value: 60.37 ft³
